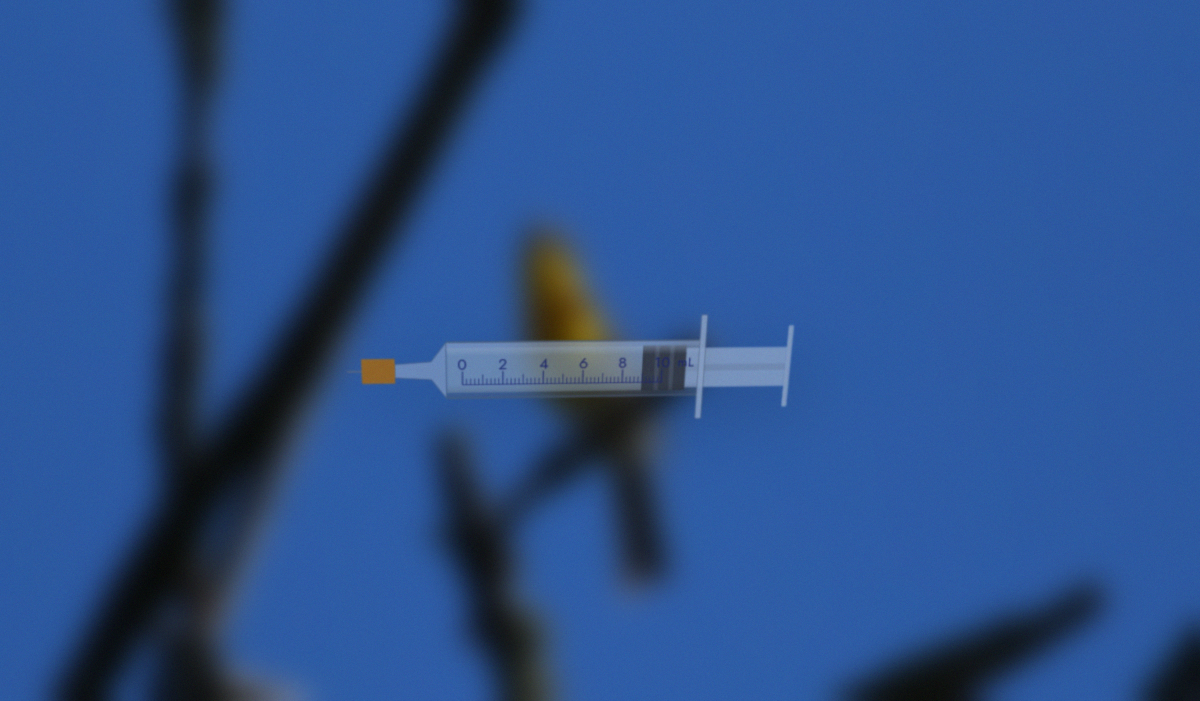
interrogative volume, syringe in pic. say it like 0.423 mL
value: 9 mL
